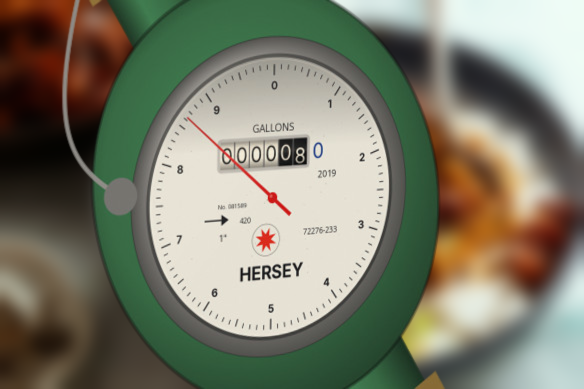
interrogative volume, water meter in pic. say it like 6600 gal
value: 78.6 gal
